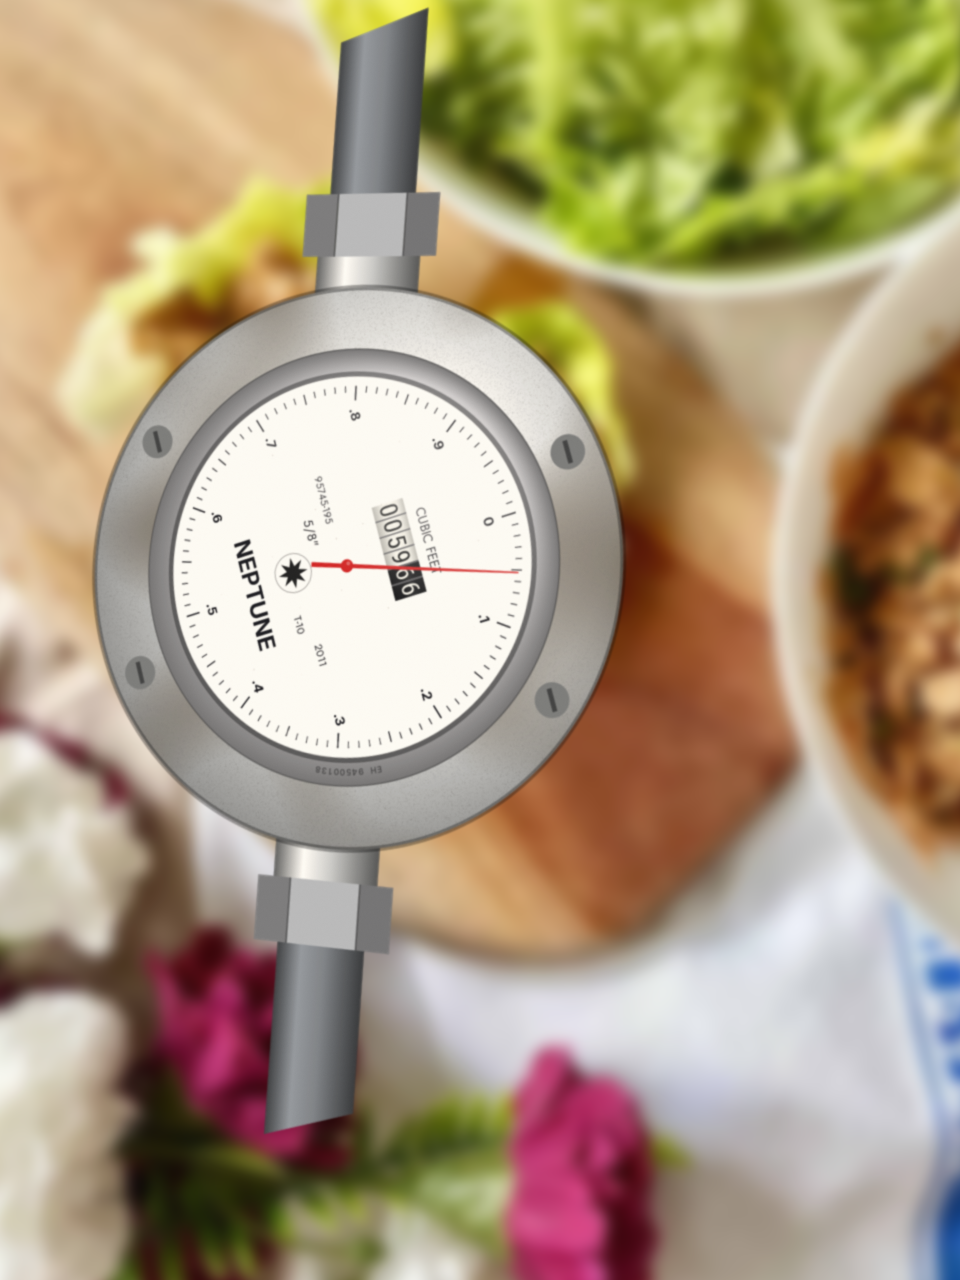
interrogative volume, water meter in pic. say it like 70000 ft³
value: 5966.05 ft³
